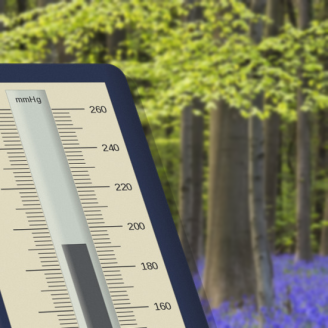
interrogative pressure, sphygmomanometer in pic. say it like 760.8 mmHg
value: 192 mmHg
